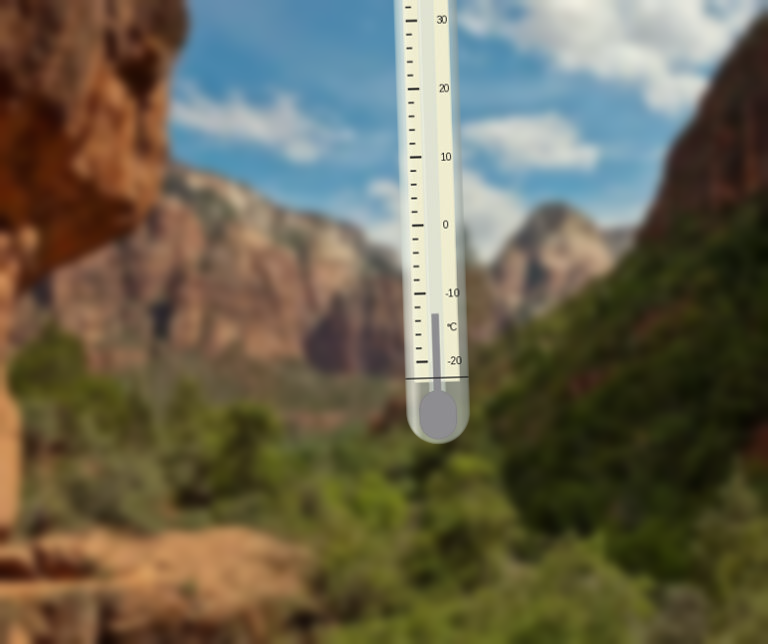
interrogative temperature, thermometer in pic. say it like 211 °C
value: -13 °C
